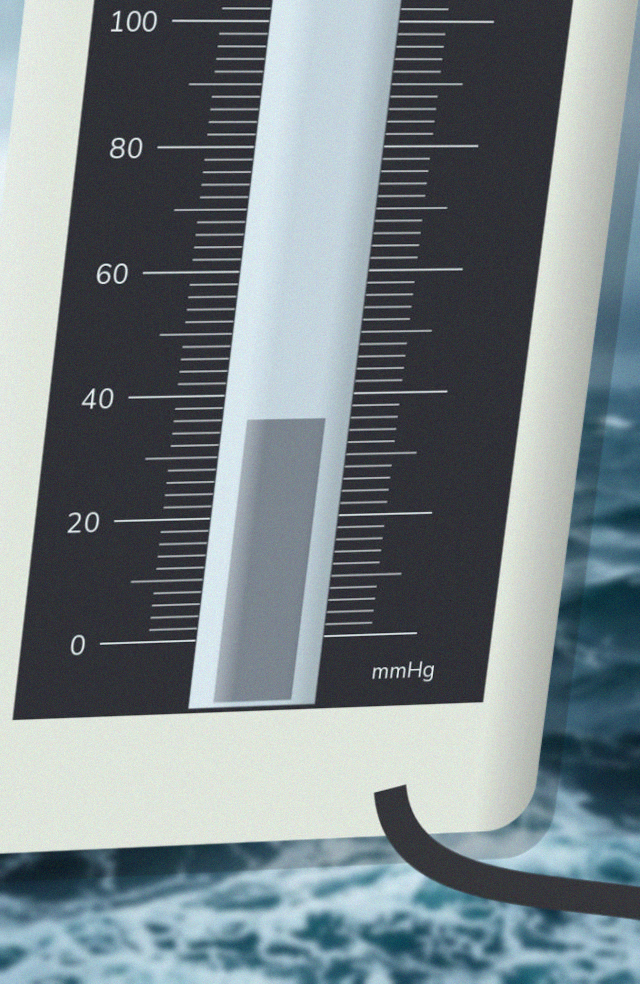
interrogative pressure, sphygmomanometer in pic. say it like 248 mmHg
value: 36 mmHg
